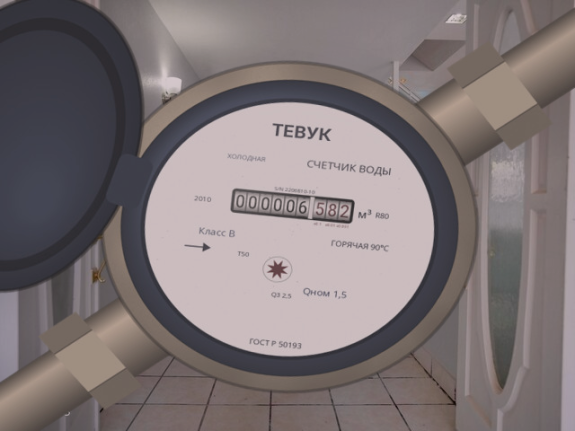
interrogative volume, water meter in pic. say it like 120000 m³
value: 6.582 m³
